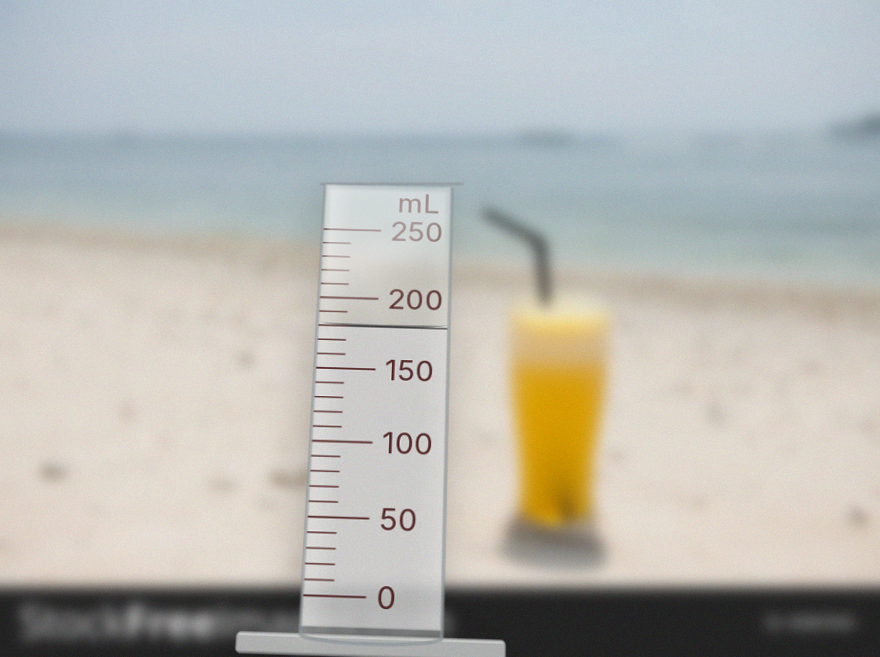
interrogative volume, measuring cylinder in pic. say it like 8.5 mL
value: 180 mL
